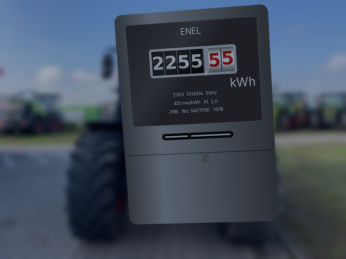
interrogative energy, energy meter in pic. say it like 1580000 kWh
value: 2255.55 kWh
